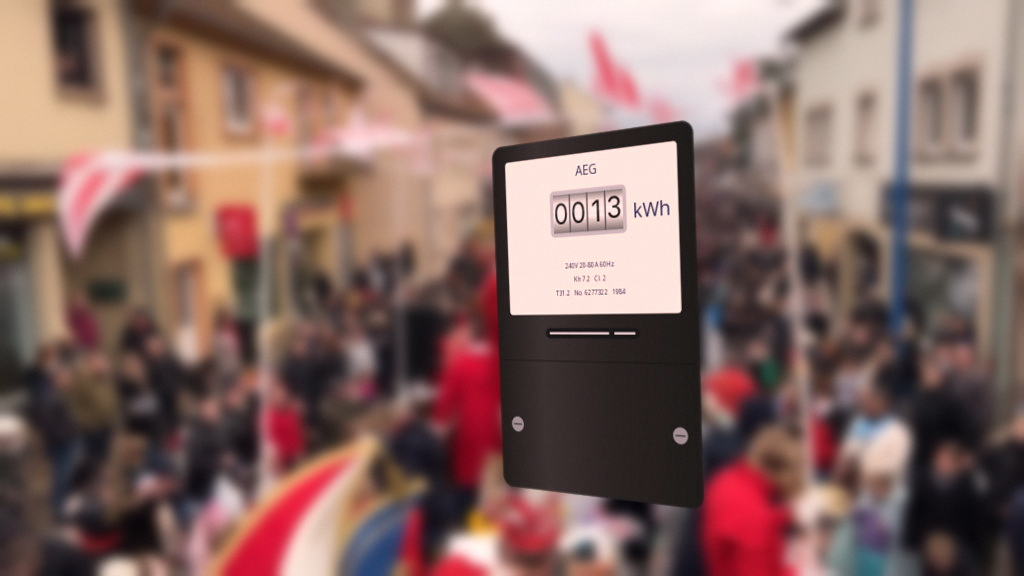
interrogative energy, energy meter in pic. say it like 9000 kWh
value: 13 kWh
